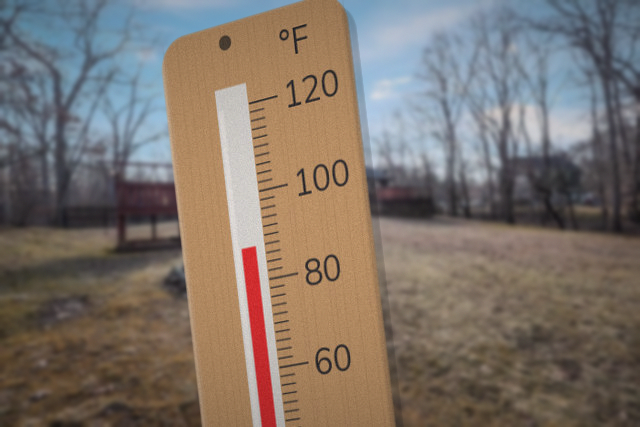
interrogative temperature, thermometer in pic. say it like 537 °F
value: 88 °F
